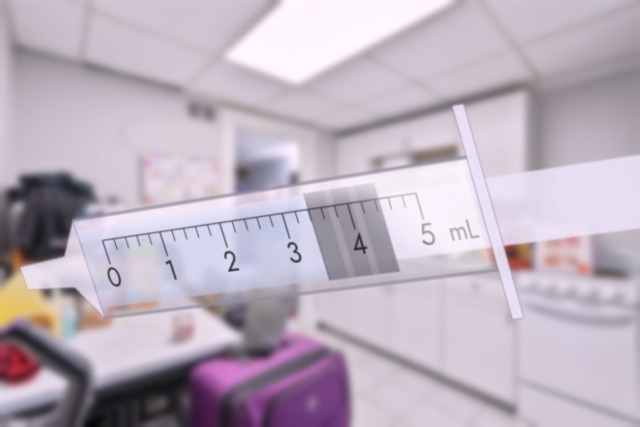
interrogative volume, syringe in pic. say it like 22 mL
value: 3.4 mL
